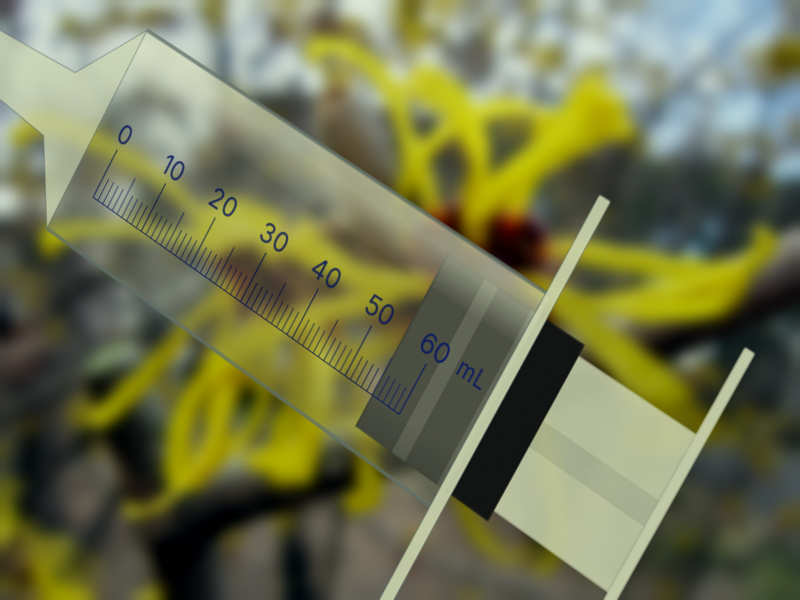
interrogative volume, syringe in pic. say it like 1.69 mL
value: 55 mL
